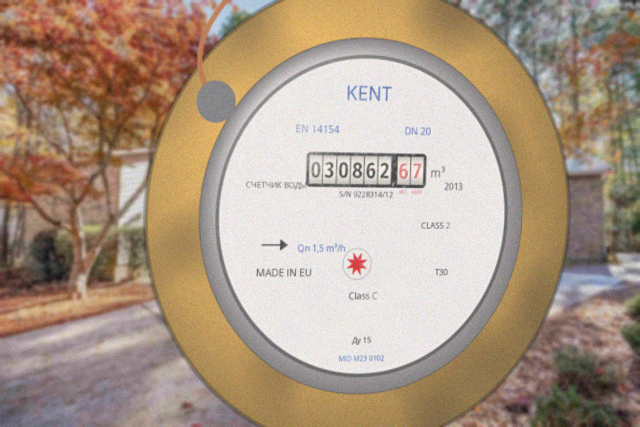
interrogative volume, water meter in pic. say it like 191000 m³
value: 30862.67 m³
